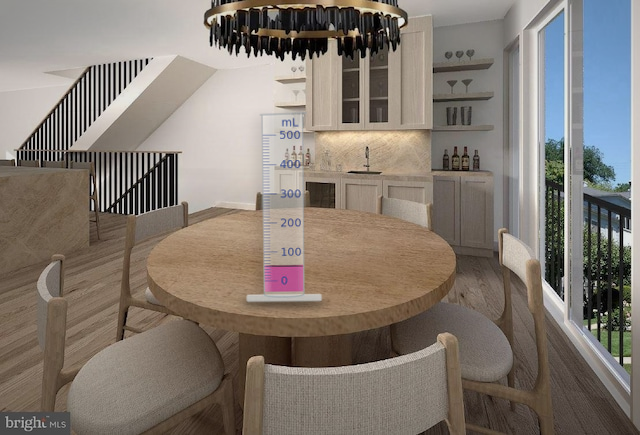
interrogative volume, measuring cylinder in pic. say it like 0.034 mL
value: 50 mL
